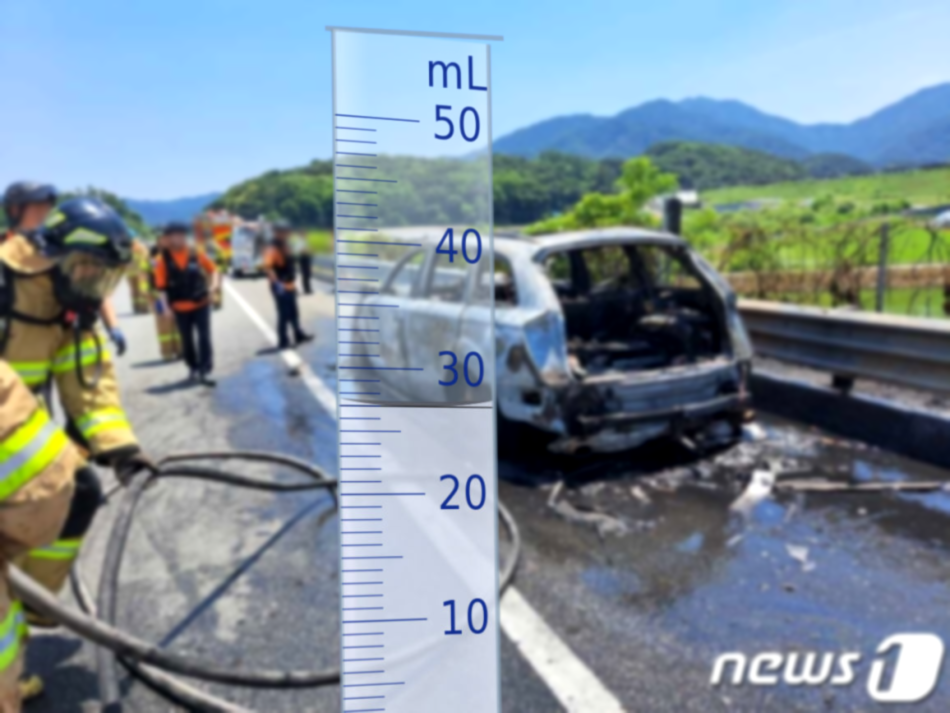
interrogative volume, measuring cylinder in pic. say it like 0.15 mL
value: 27 mL
